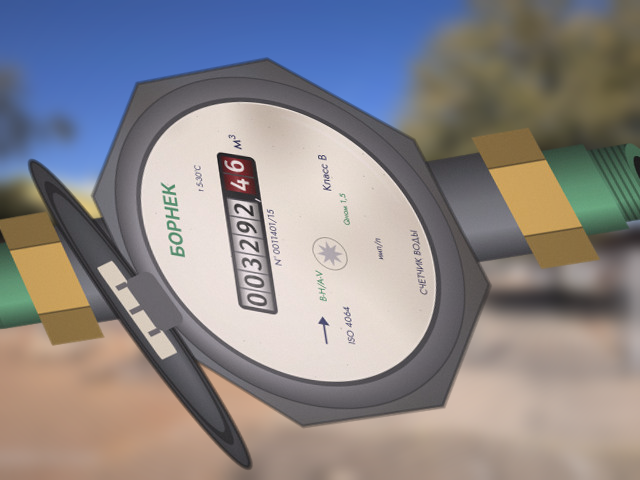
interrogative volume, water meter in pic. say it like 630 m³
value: 3292.46 m³
